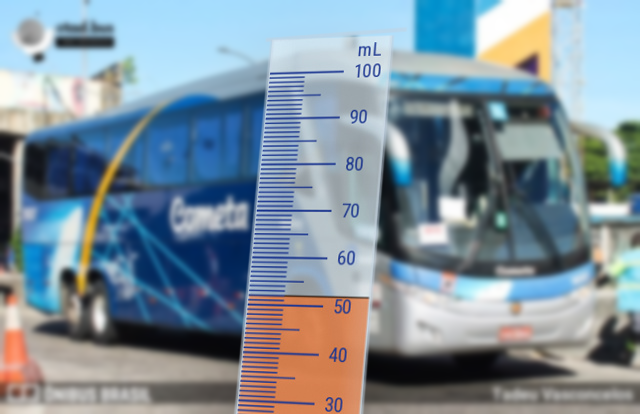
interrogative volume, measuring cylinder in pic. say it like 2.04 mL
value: 52 mL
